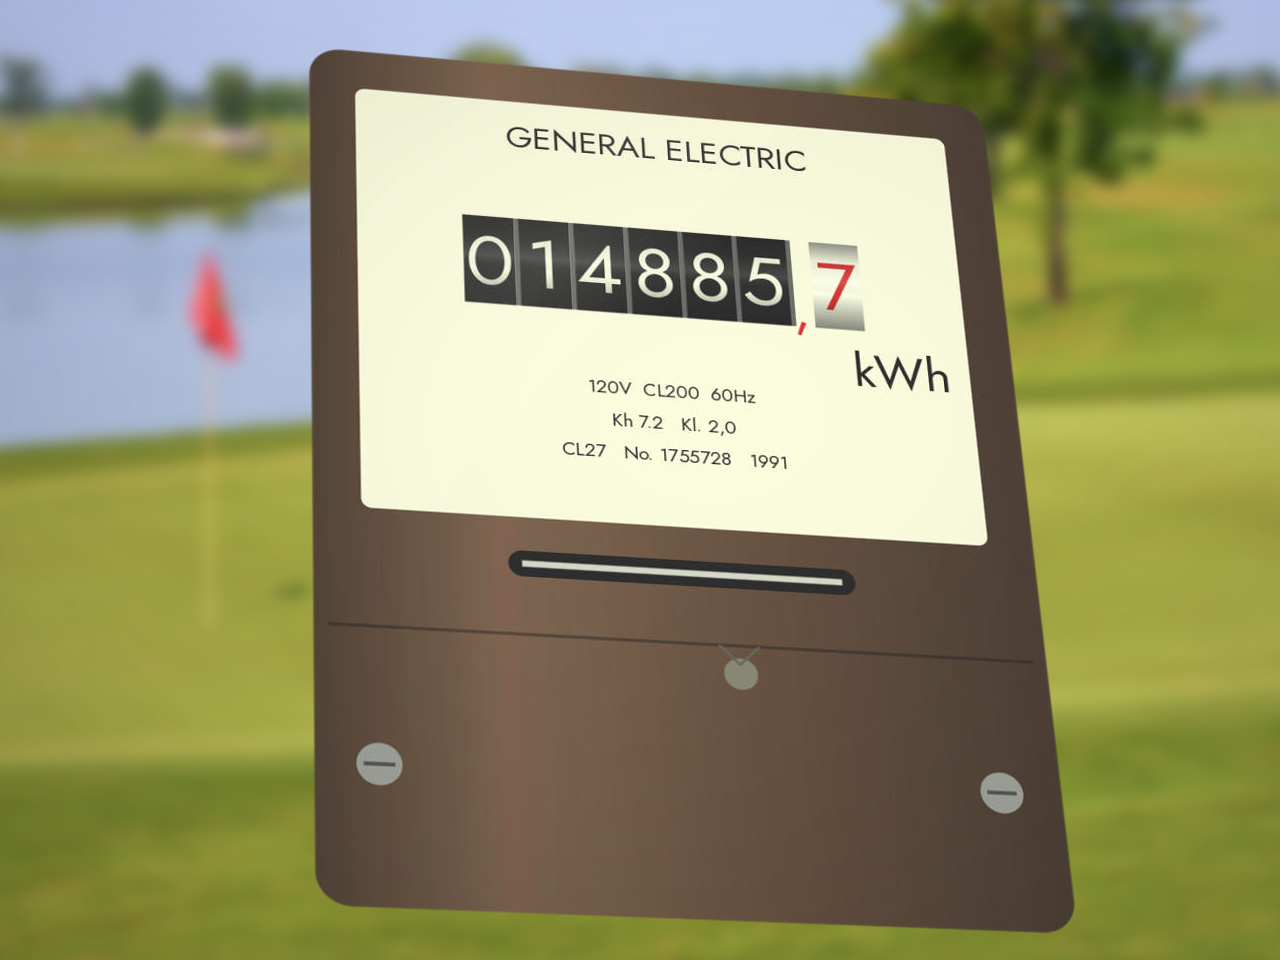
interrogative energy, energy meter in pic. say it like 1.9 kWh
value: 14885.7 kWh
